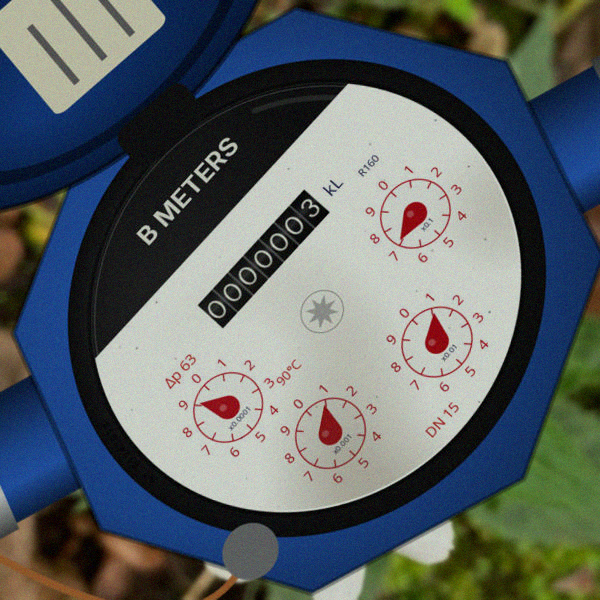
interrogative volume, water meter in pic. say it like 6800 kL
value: 3.7109 kL
